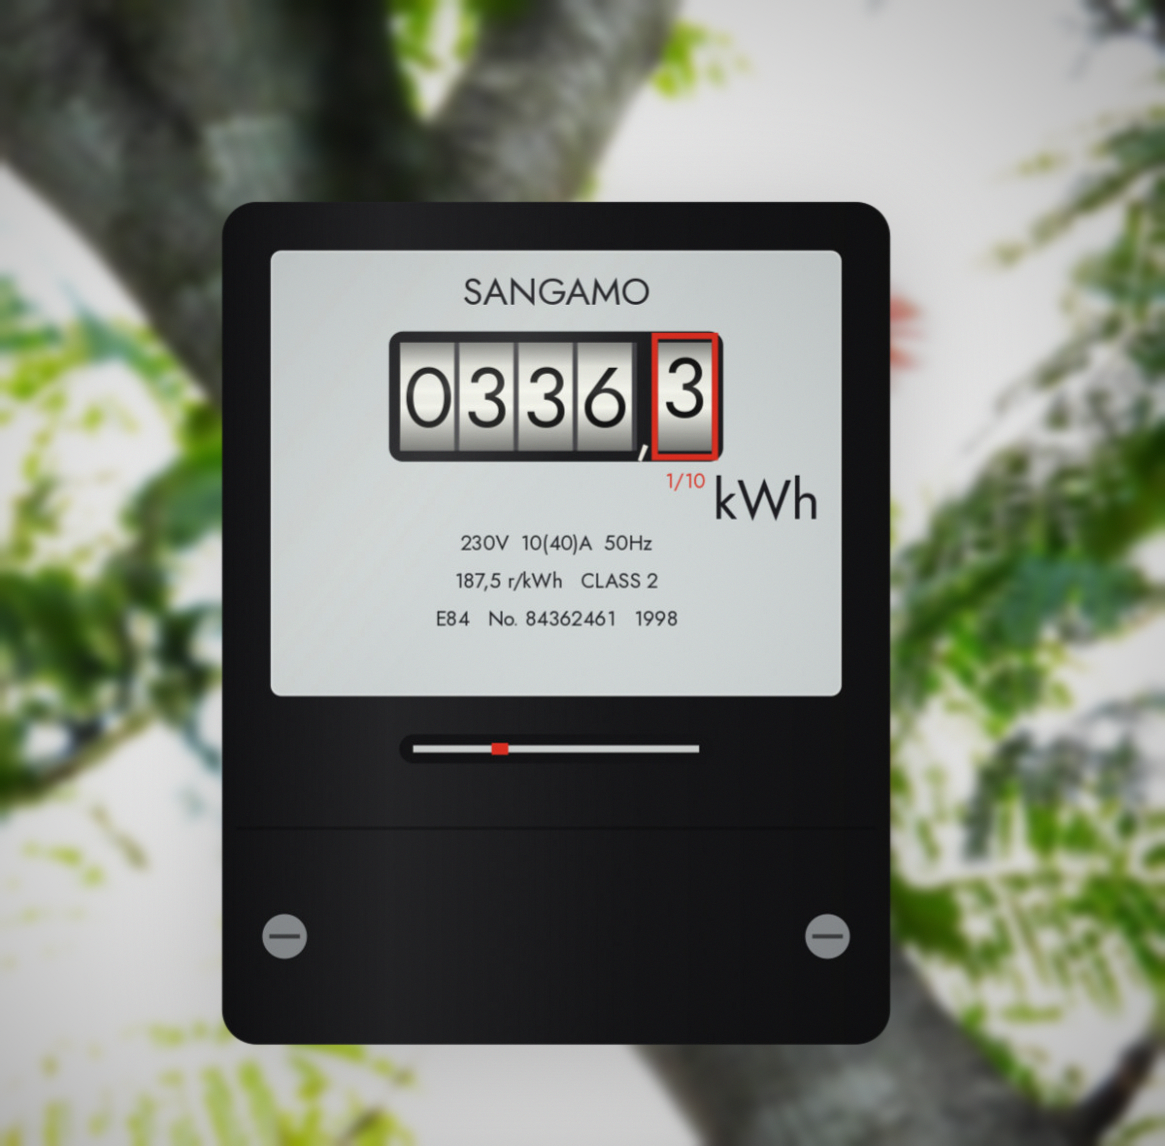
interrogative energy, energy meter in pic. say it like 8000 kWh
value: 336.3 kWh
